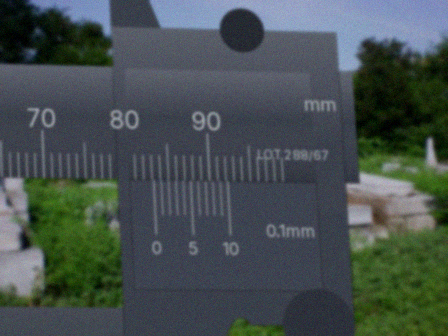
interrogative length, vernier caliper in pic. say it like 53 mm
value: 83.2 mm
